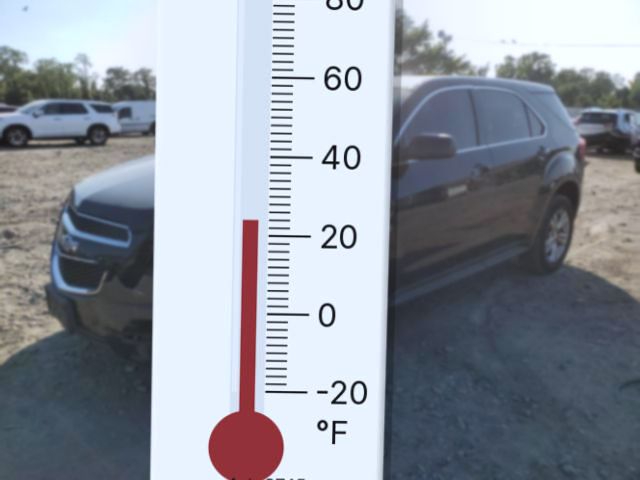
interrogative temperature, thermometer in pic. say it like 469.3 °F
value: 24 °F
